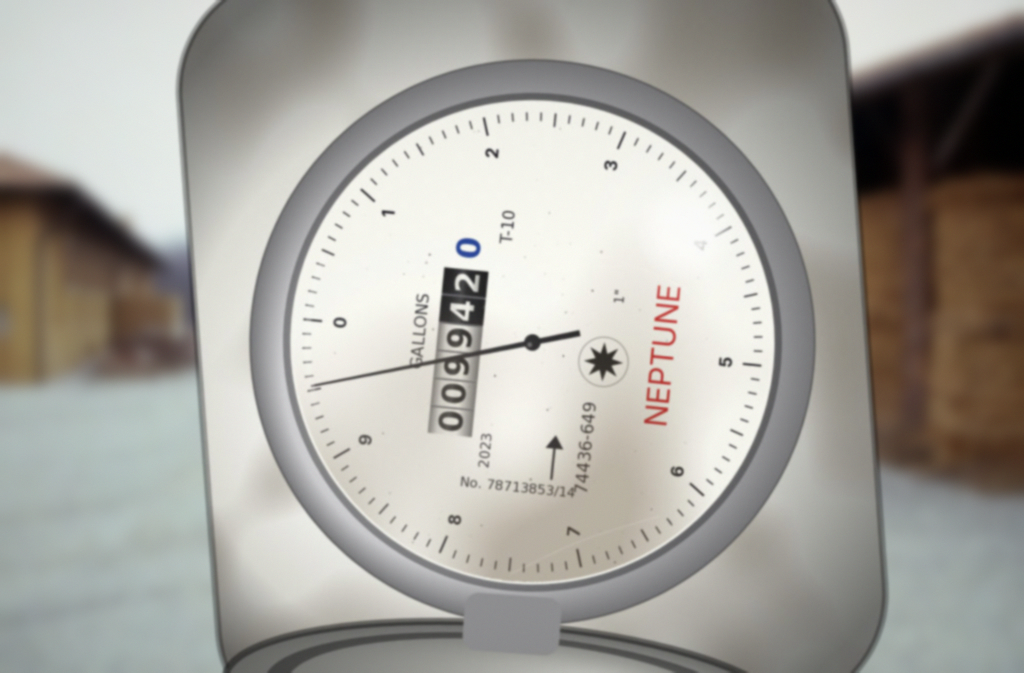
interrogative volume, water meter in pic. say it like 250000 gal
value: 99419.5 gal
